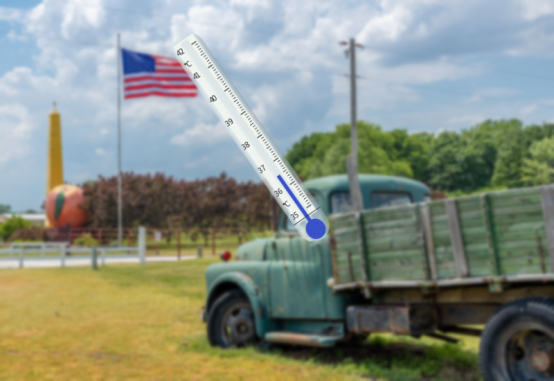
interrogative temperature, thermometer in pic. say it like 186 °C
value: 36.5 °C
